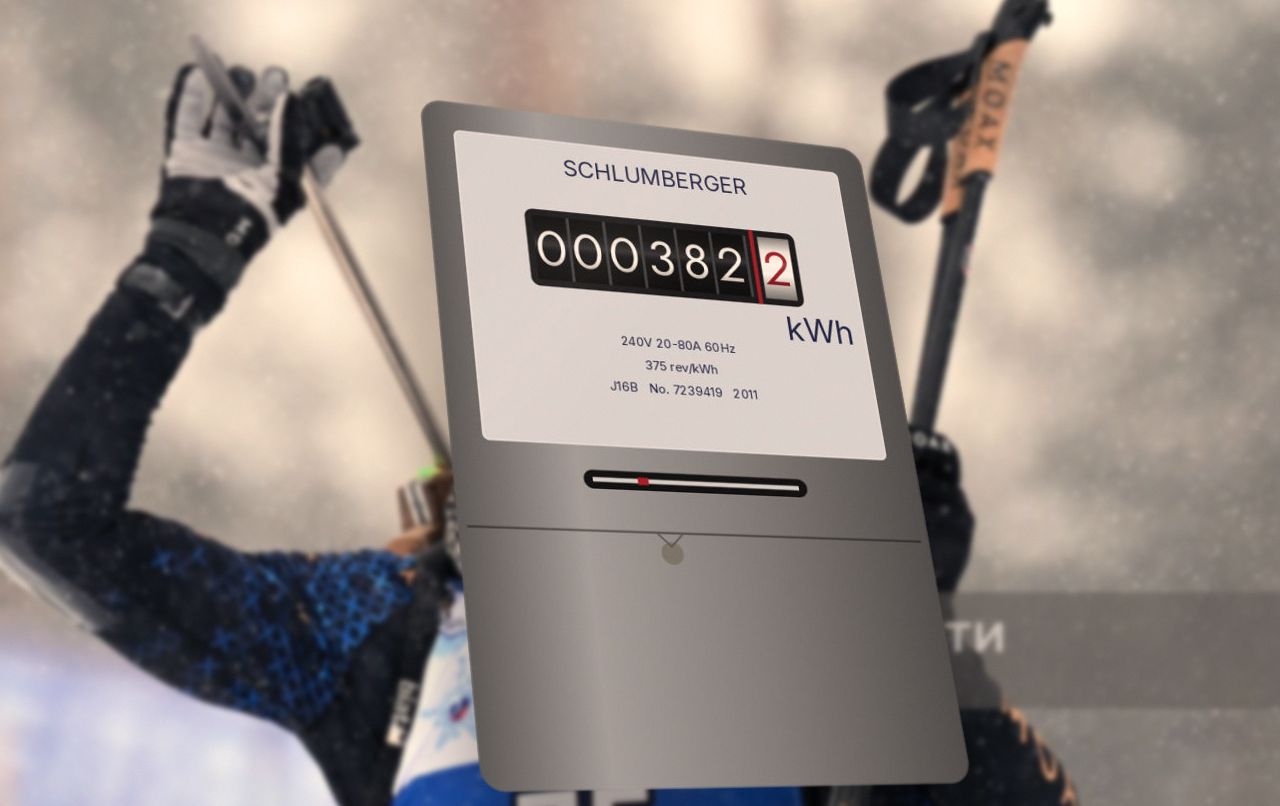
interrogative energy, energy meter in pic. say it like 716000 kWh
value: 382.2 kWh
